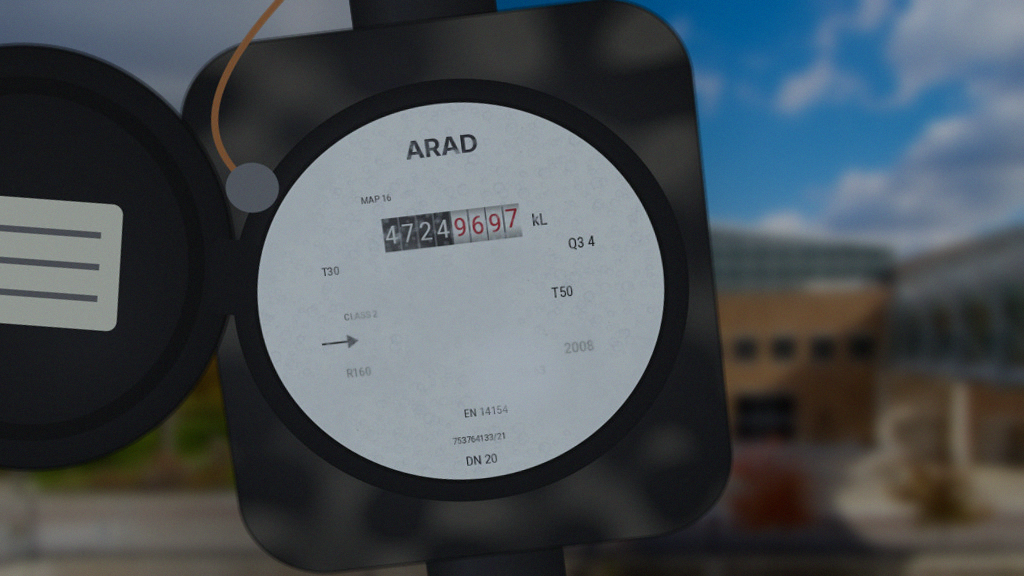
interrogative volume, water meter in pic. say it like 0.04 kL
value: 4724.9697 kL
